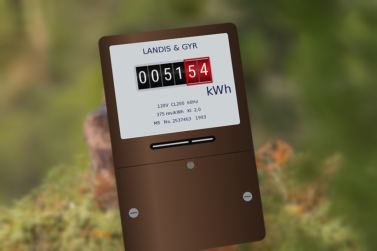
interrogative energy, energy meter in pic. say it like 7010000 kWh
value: 51.54 kWh
